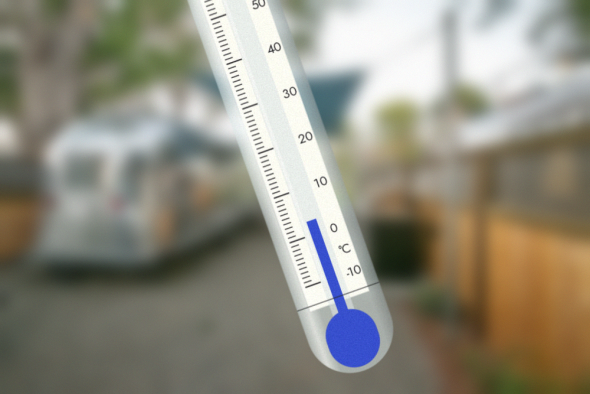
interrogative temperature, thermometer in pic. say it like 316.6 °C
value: 3 °C
